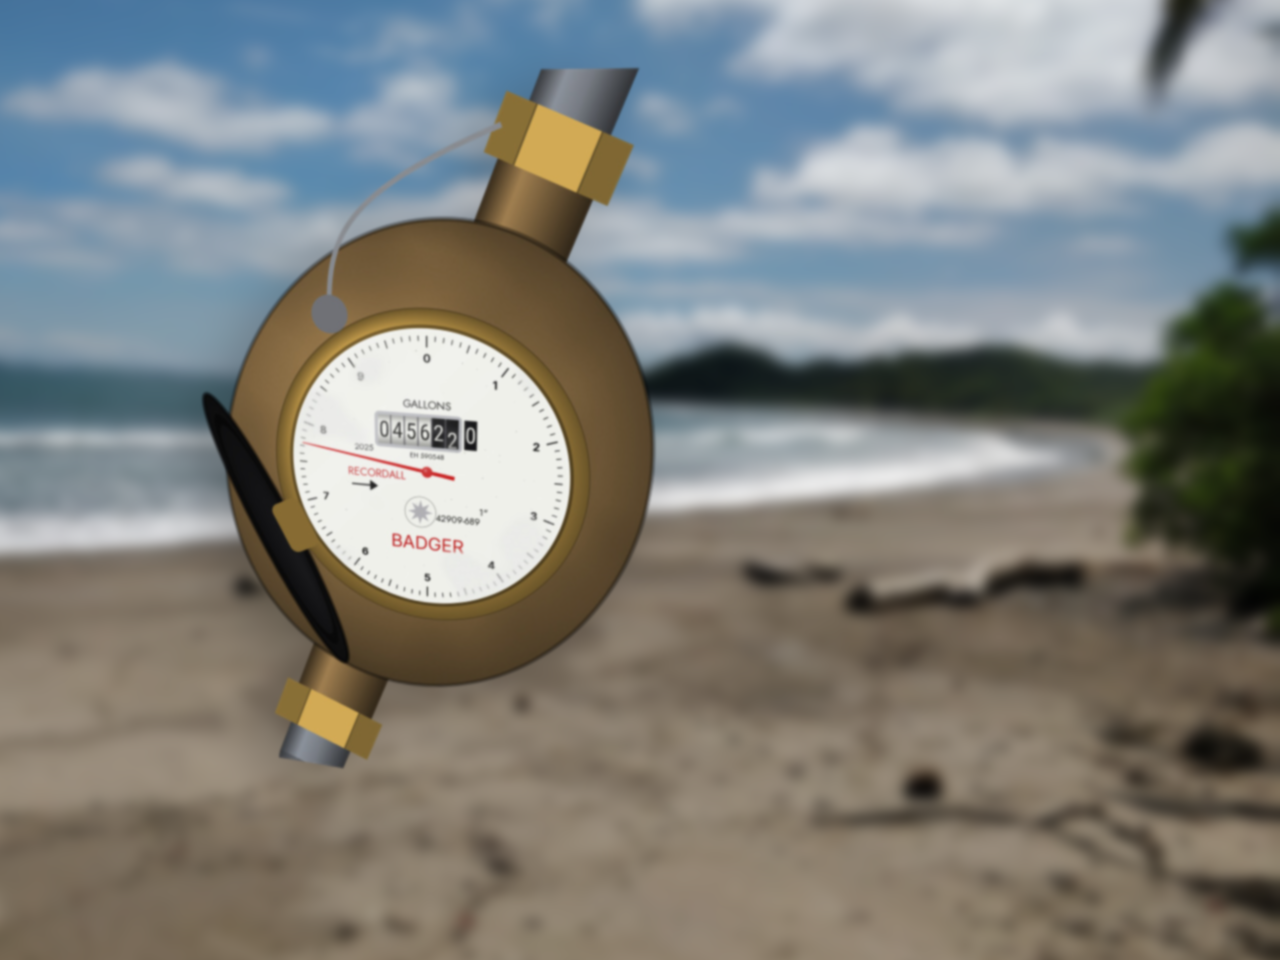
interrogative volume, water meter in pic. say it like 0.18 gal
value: 456217.7 gal
